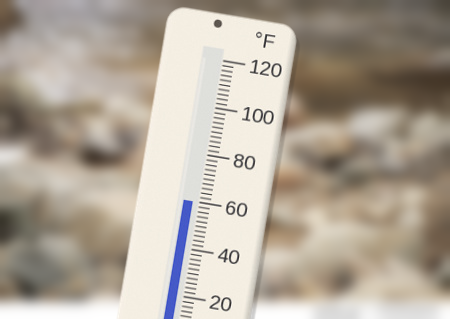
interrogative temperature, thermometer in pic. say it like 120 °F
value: 60 °F
